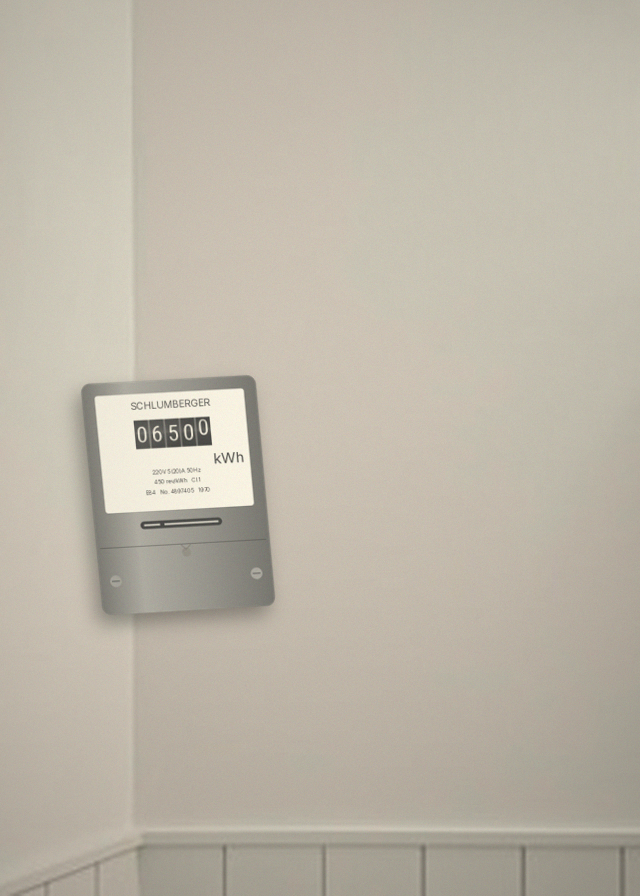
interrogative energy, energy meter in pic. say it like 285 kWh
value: 6500 kWh
